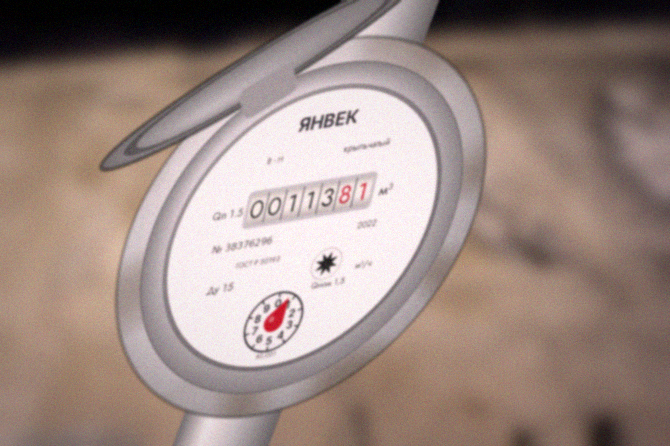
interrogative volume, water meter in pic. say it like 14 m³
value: 113.810 m³
